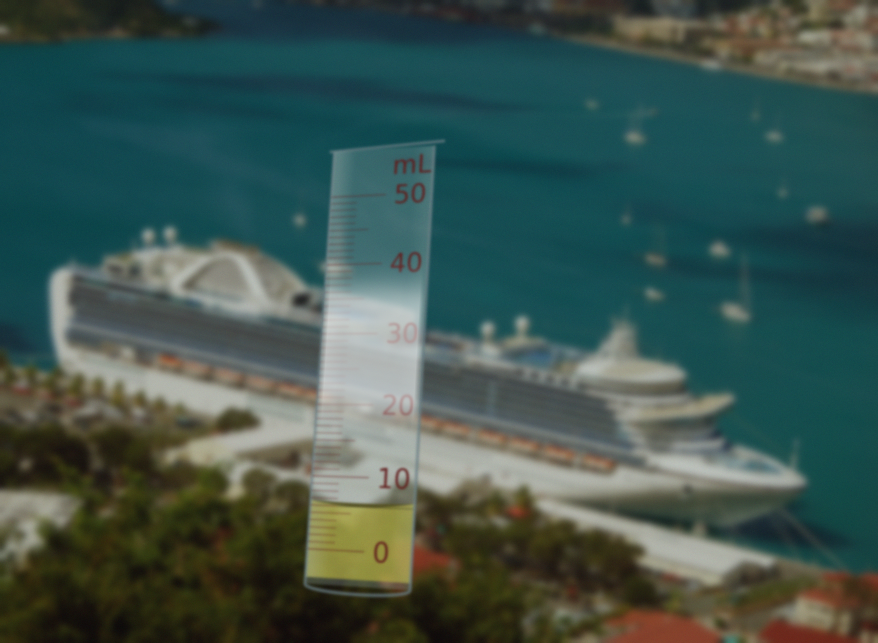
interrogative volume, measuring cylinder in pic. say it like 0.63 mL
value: 6 mL
